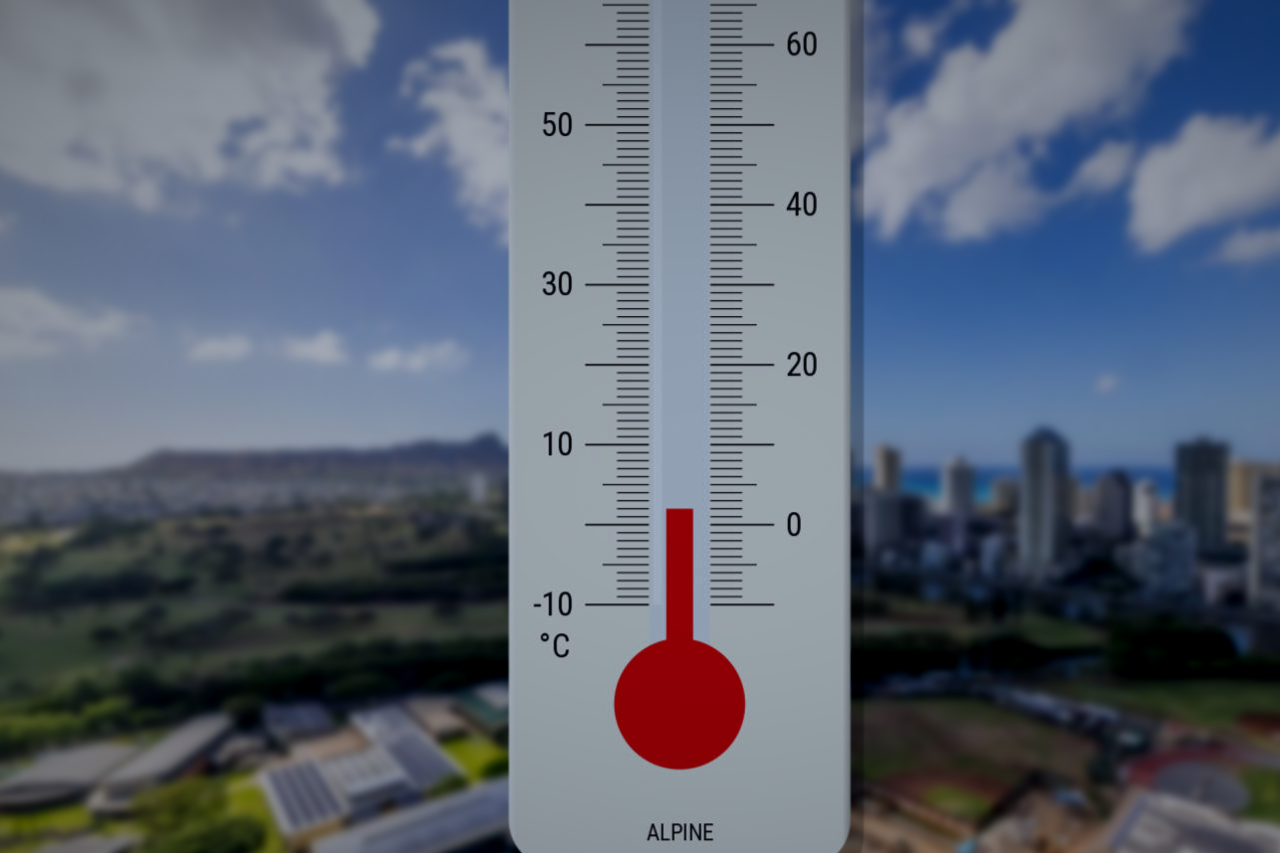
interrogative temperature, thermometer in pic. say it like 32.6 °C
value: 2 °C
